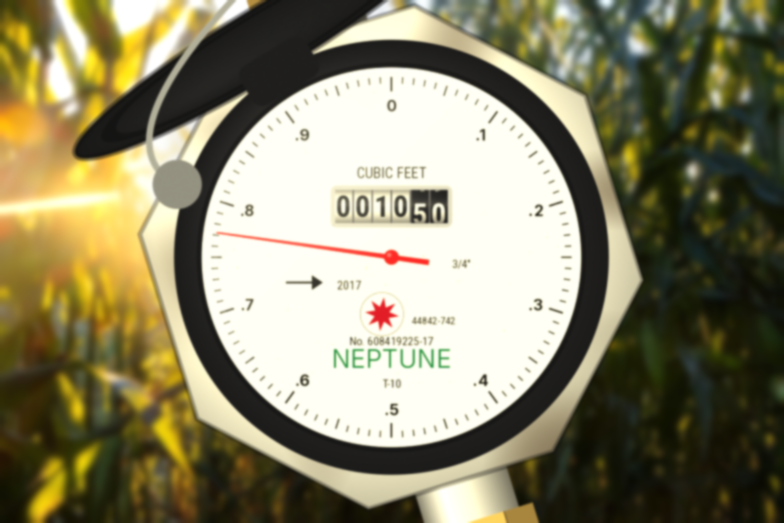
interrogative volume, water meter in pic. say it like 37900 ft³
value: 1049.77 ft³
